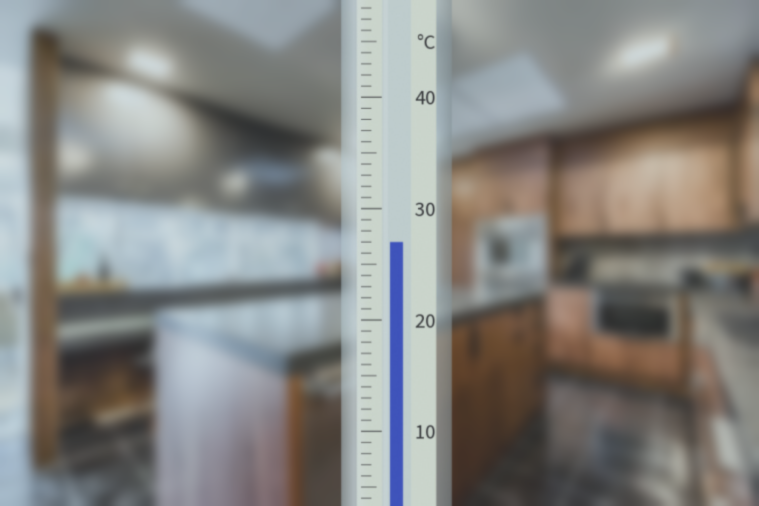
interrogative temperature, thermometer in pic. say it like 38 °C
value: 27 °C
